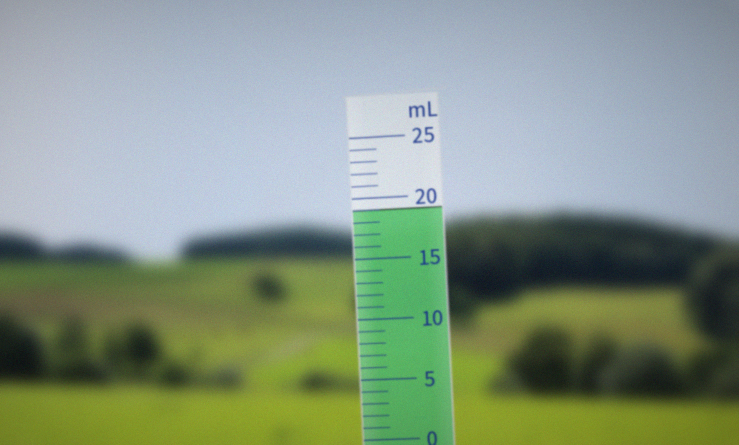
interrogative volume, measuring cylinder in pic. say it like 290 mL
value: 19 mL
